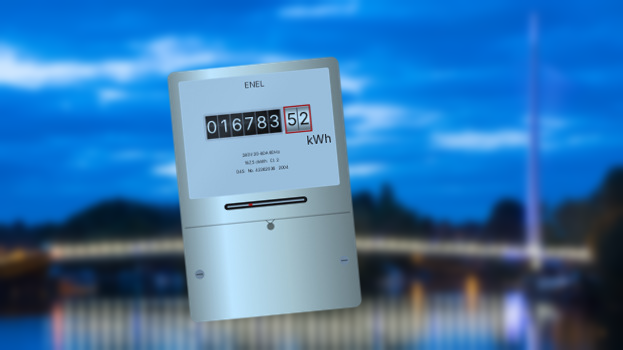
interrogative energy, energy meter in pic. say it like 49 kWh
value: 16783.52 kWh
